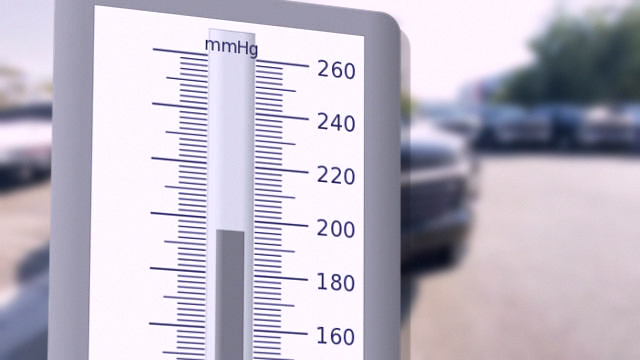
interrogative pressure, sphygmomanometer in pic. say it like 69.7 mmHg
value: 196 mmHg
